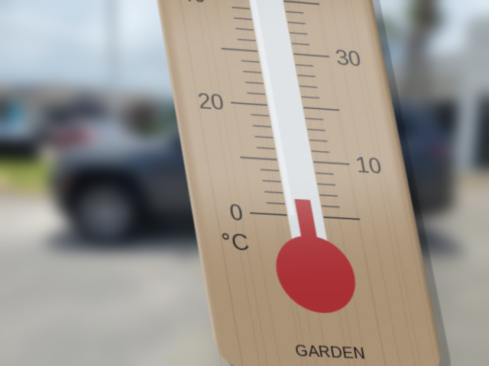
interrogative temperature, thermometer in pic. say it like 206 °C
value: 3 °C
